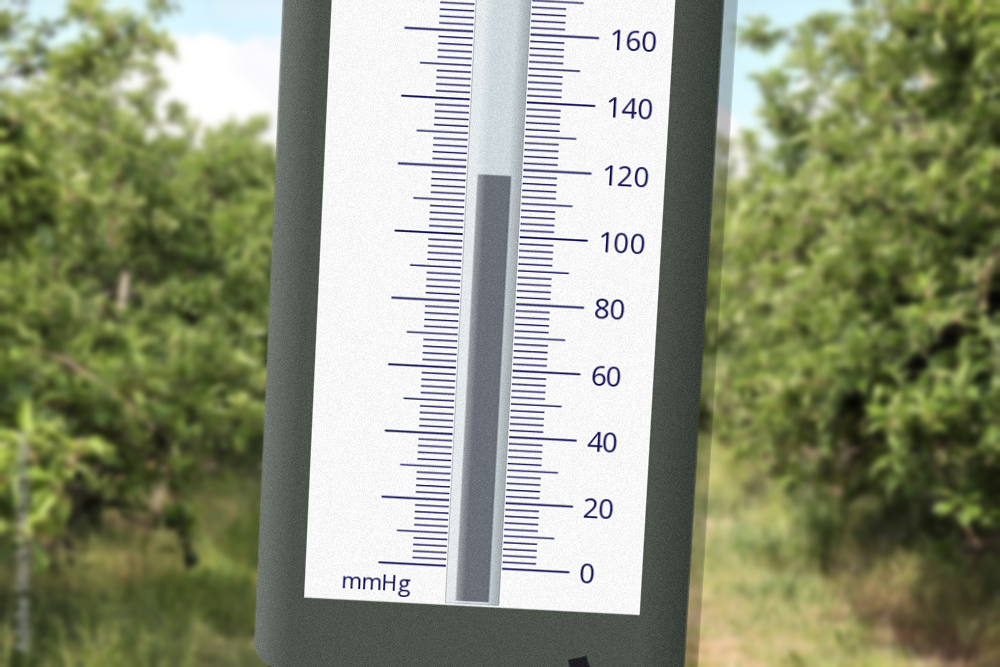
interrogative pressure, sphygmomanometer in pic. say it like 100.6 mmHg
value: 118 mmHg
